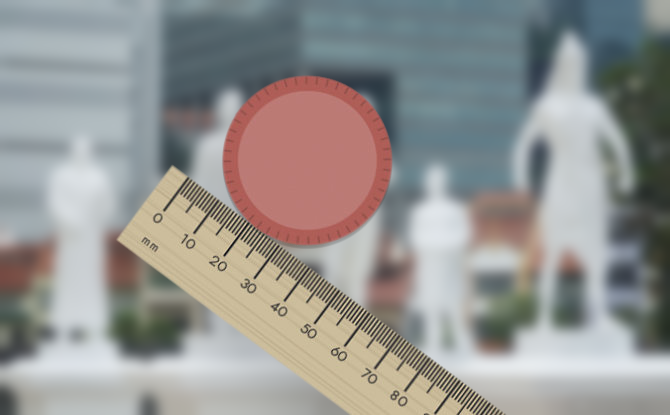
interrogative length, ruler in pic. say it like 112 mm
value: 45 mm
